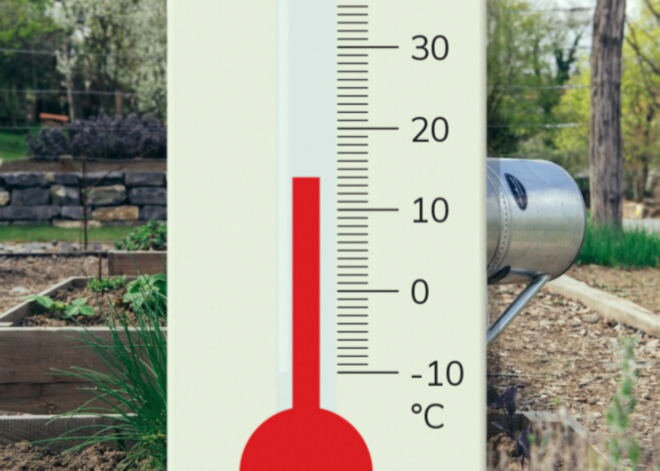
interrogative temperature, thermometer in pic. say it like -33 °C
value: 14 °C
